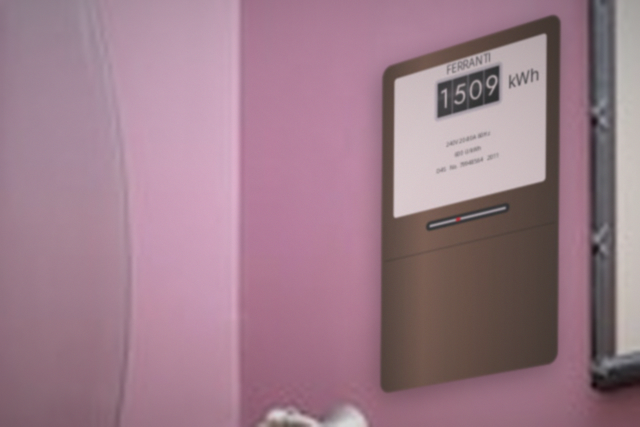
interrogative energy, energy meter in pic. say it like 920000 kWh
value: 1509 kWh
